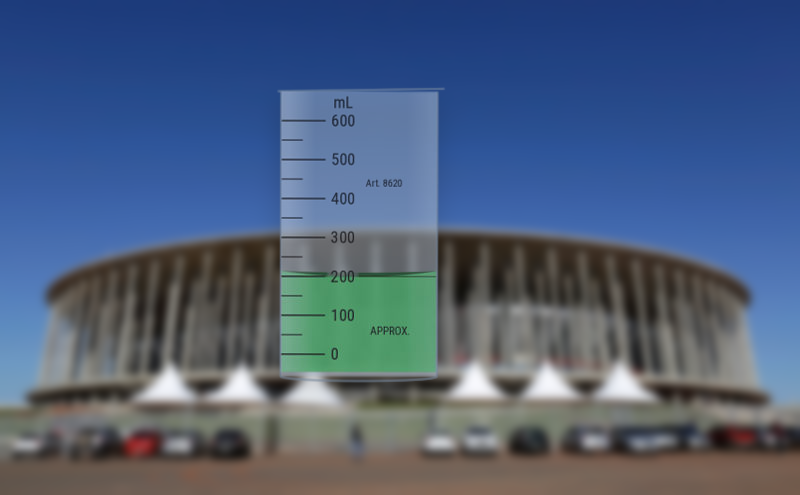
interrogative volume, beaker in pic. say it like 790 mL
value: 200 mL
